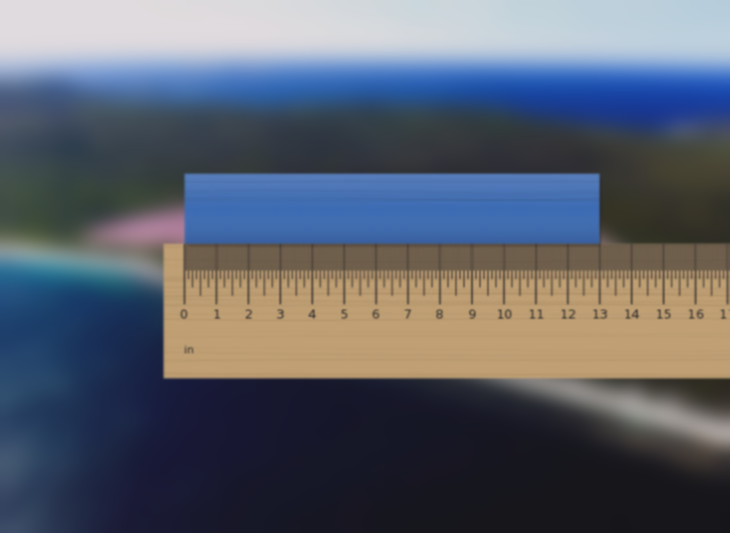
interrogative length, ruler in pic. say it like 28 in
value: 13 in
